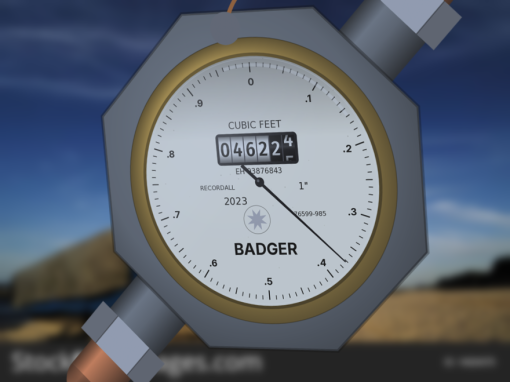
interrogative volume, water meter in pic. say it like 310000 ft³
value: 46224.37 ft³
